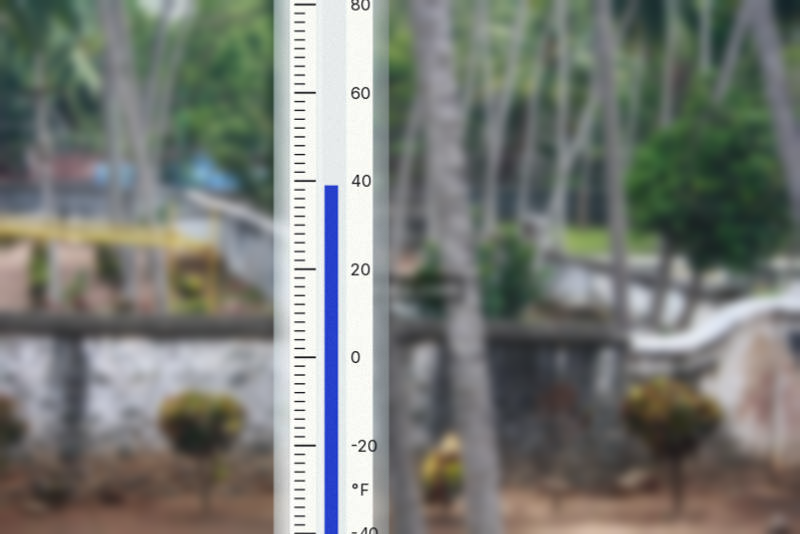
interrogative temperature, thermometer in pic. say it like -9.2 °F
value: 39 °F
